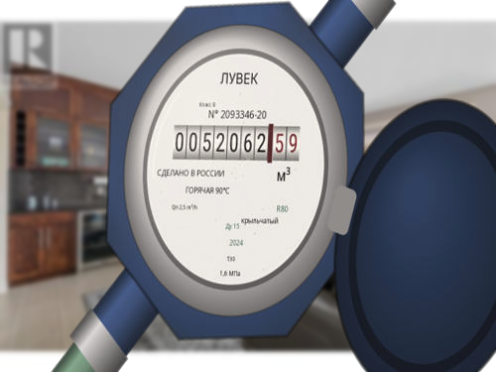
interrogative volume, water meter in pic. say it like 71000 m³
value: 52062.59 m³
